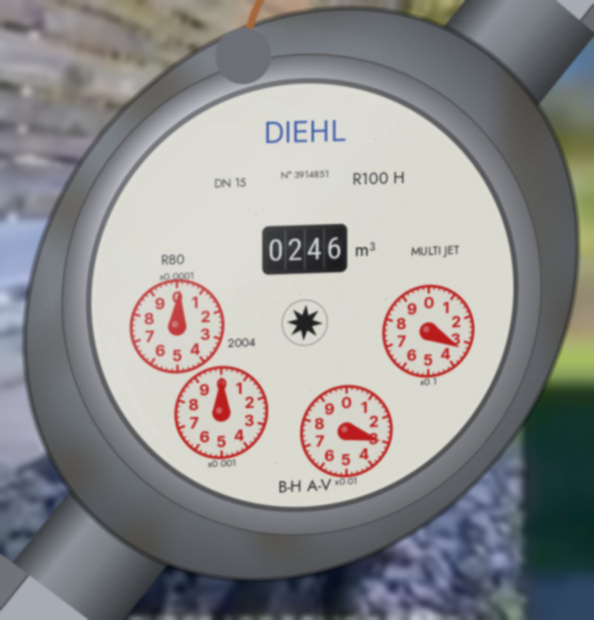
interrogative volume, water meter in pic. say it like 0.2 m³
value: 246.3300 m³
